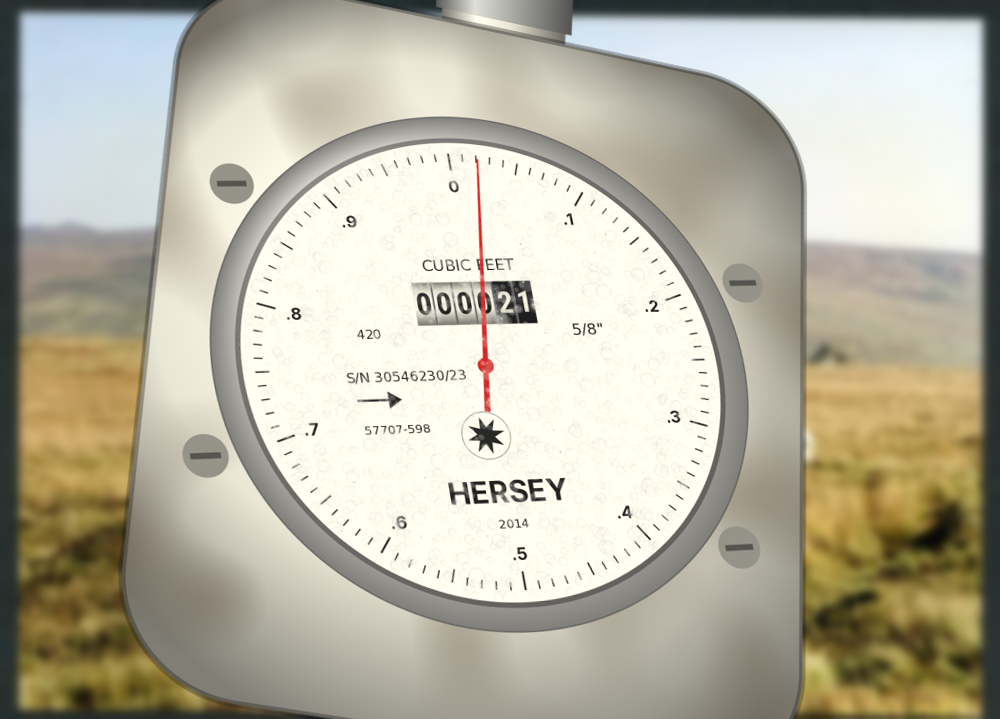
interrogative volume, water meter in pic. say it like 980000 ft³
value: 21.02 ft³
